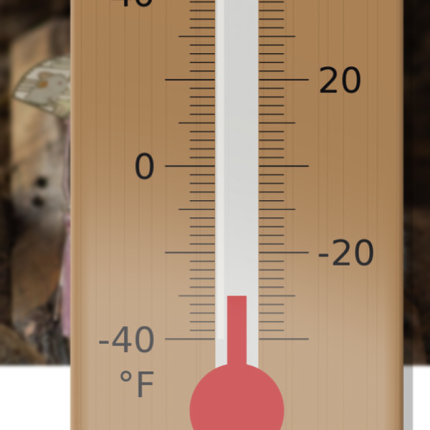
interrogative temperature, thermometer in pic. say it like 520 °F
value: -30 °F
